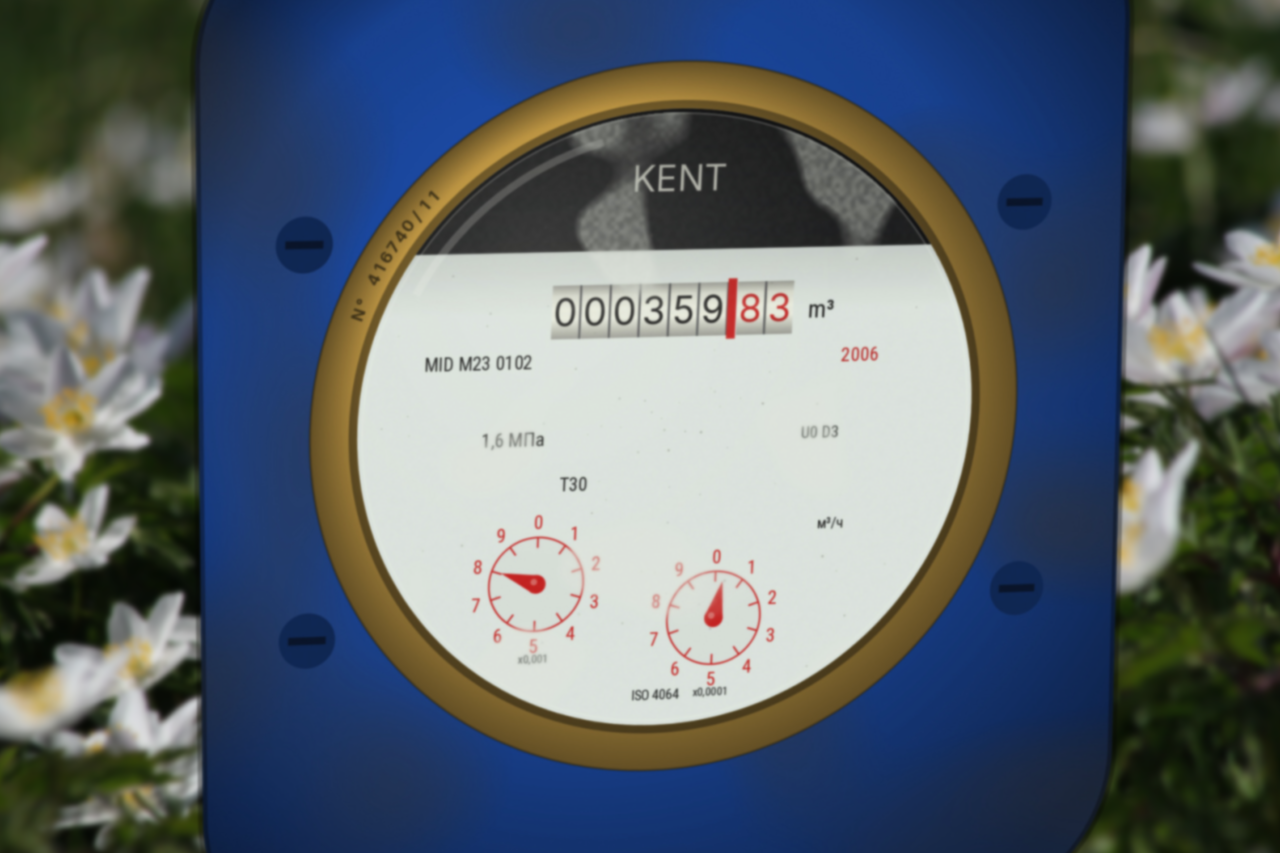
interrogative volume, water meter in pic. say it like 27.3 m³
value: 359.8380 m³
